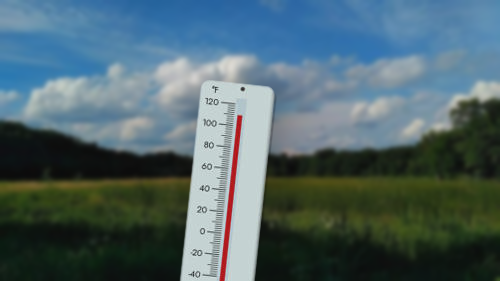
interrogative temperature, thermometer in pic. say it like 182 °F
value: 110 °F
